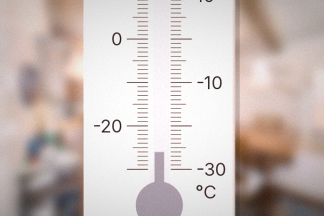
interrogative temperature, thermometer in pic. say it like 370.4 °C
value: -26 °C
